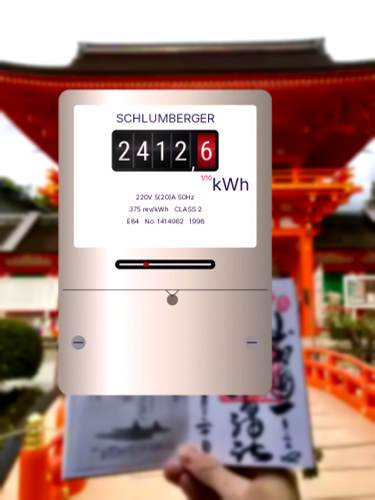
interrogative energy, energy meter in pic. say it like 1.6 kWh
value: 2412.6 kWh
